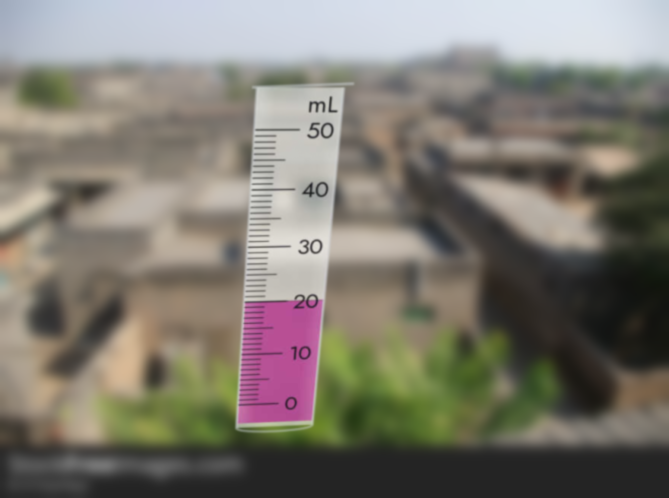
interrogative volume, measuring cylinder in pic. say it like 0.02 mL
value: 20 mL
